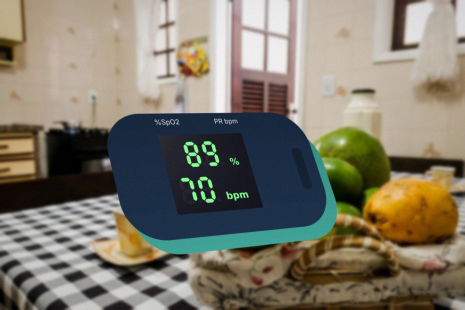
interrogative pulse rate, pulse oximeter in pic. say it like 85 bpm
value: 70 bpm
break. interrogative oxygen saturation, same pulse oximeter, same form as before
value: 89 %
